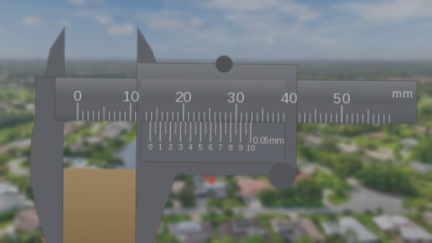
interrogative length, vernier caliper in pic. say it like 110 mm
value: 13.8 mm
